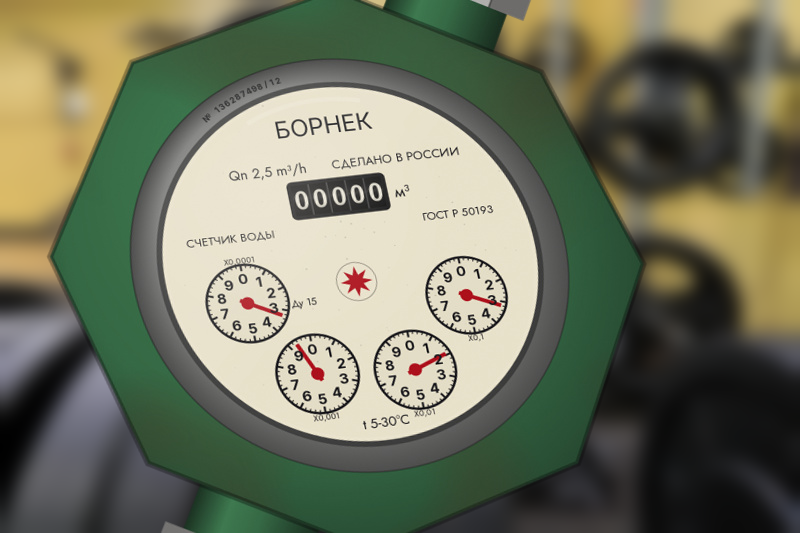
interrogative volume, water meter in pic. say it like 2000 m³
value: 0.3193 m³
